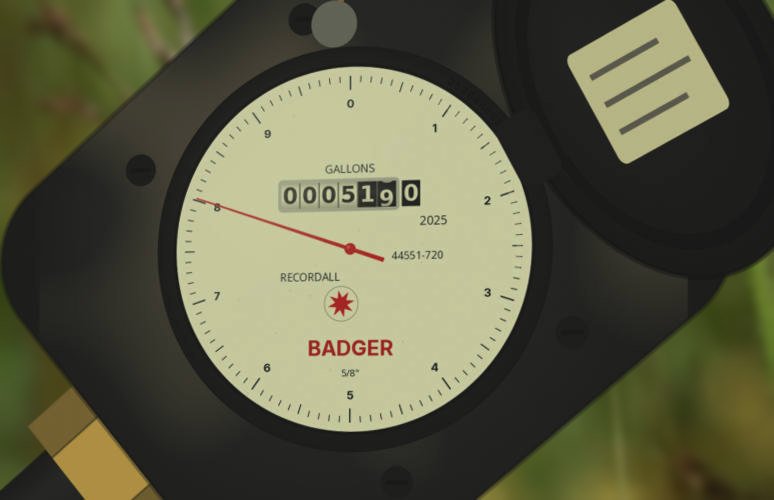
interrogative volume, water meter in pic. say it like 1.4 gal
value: 5188.0 gal
